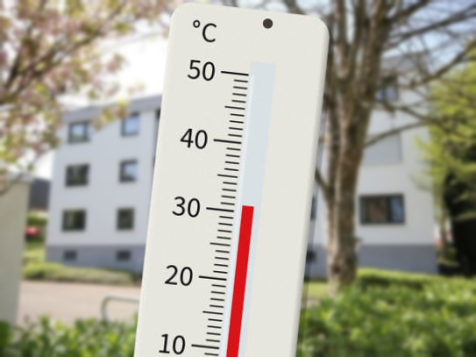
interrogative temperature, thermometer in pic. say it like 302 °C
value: 31 °C
